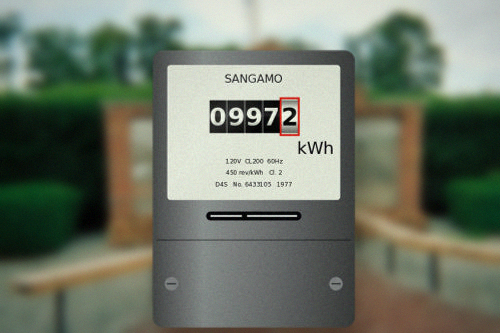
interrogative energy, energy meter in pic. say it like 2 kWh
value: 997.2 kWh
